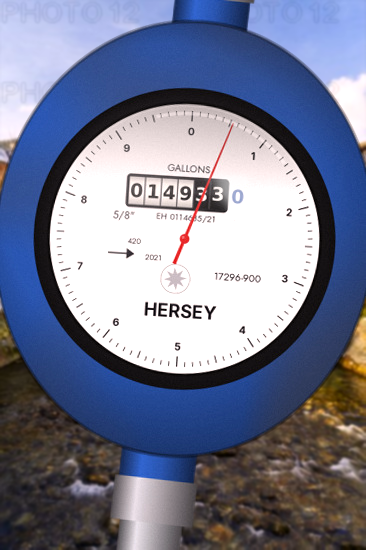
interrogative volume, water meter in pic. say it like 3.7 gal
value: 149330.5 gal
